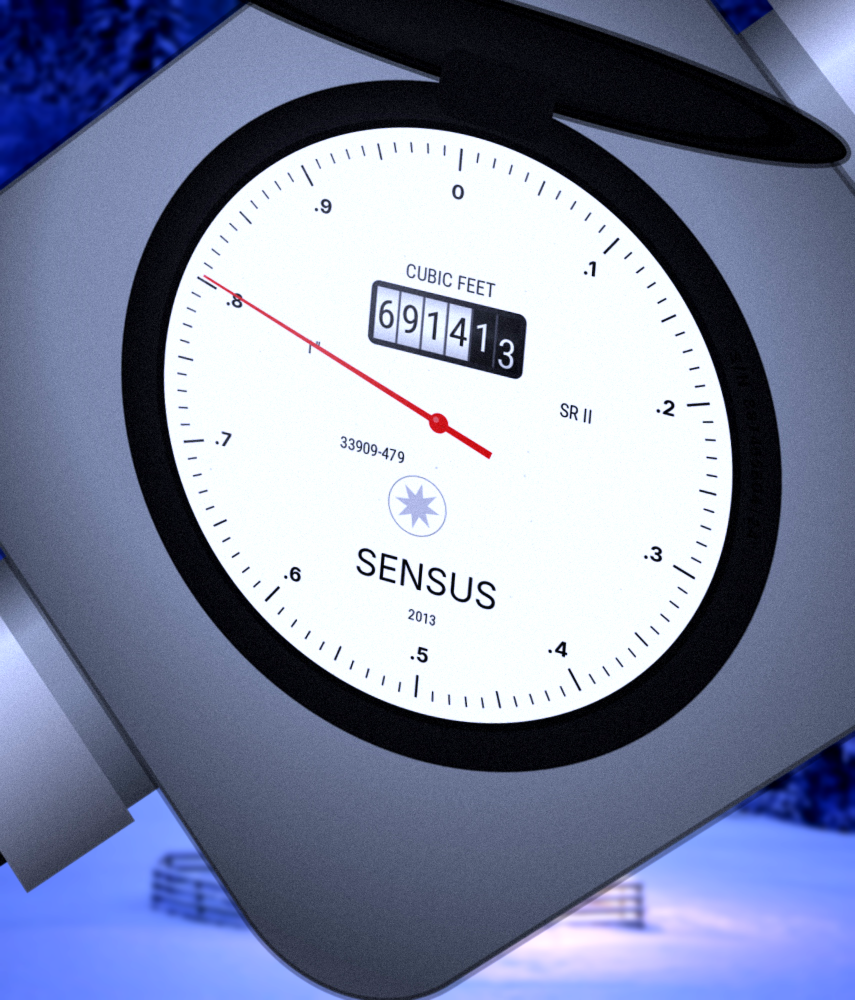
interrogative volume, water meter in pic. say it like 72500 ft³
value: 691412.80 ft³
